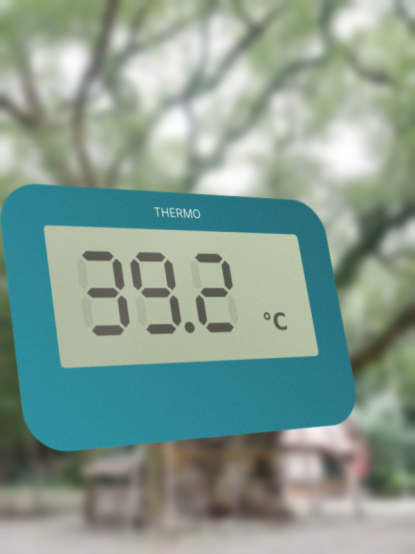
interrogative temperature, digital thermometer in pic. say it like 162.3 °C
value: 39.2 °C
